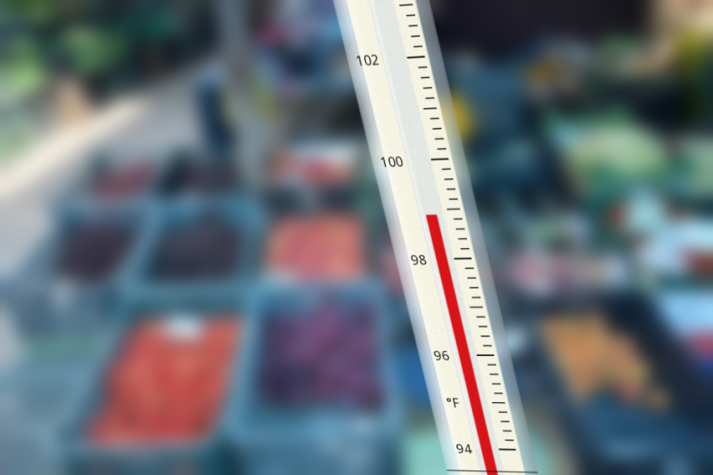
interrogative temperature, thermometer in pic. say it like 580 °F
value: 98.9 °F
